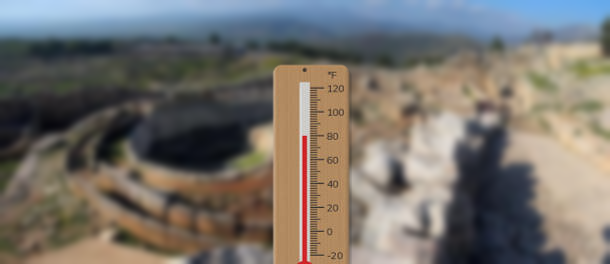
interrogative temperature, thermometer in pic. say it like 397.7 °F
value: 80 °F
